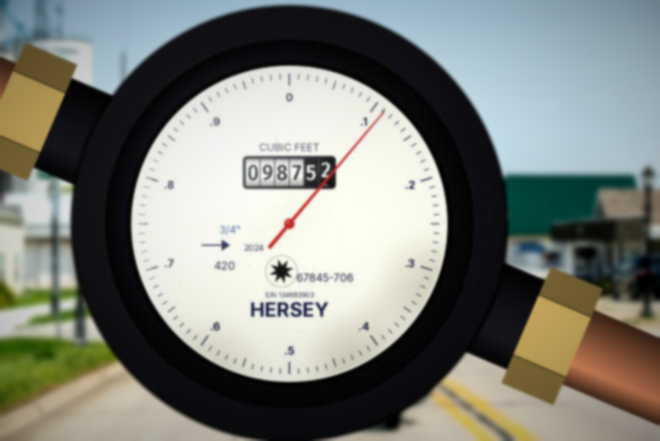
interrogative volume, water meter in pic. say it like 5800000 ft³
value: 98752.11 ft³
